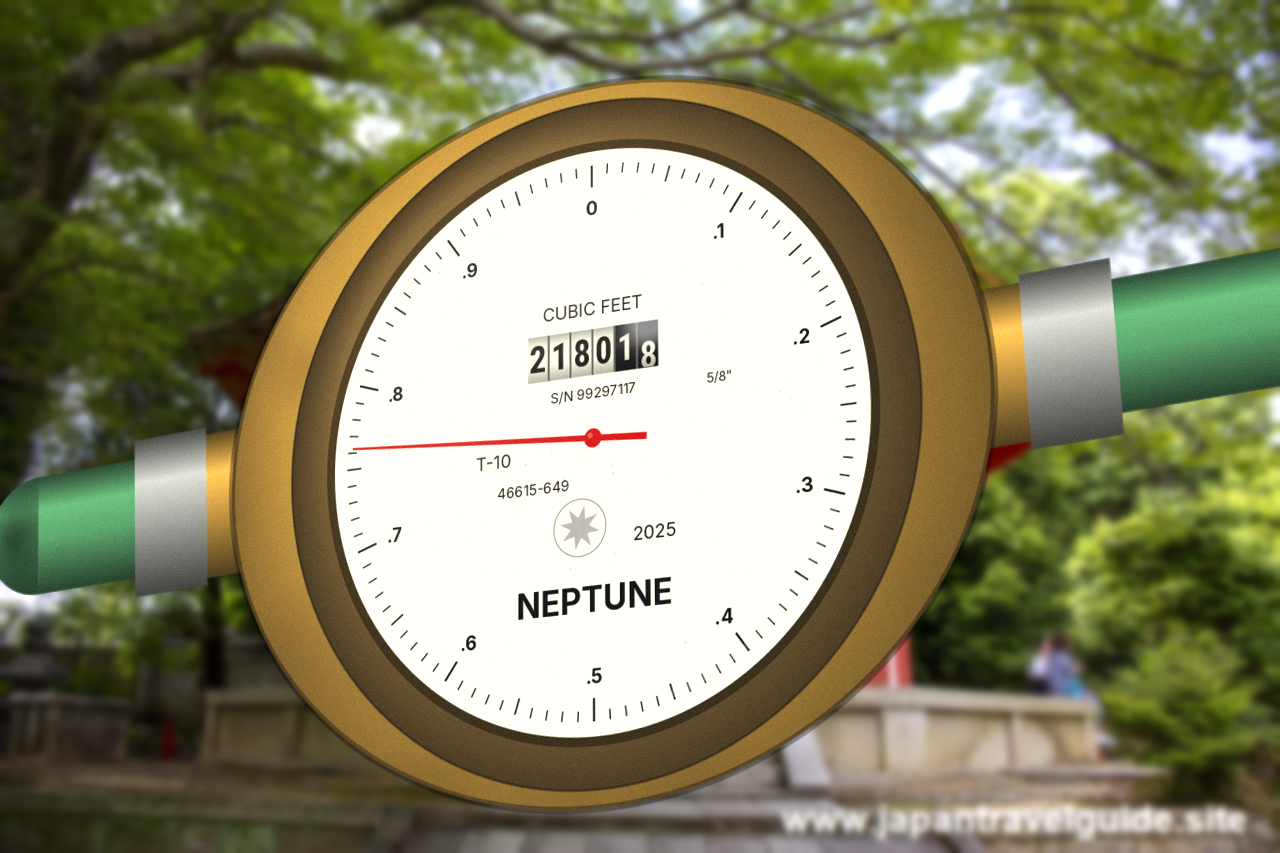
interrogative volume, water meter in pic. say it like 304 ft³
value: 218017.76 ft³
